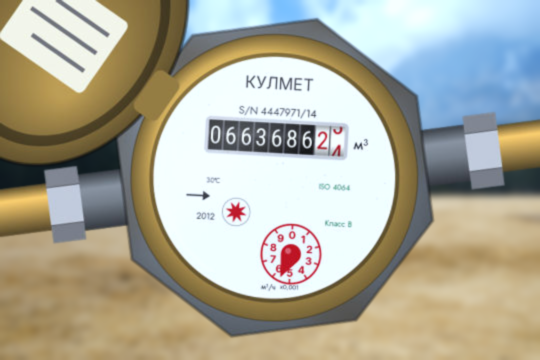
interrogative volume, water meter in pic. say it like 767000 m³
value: 663686.235 m³
